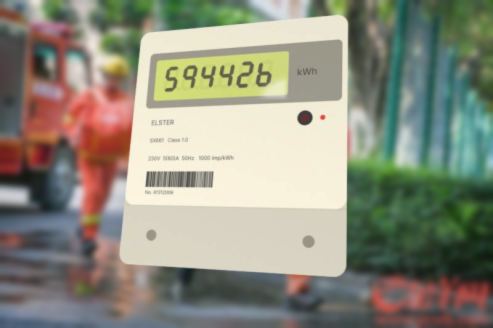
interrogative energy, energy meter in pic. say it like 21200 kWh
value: 594426 kWh
